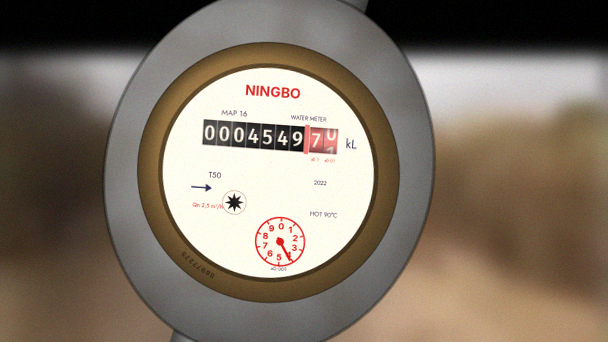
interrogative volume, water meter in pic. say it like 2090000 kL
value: 4549.704 kL
